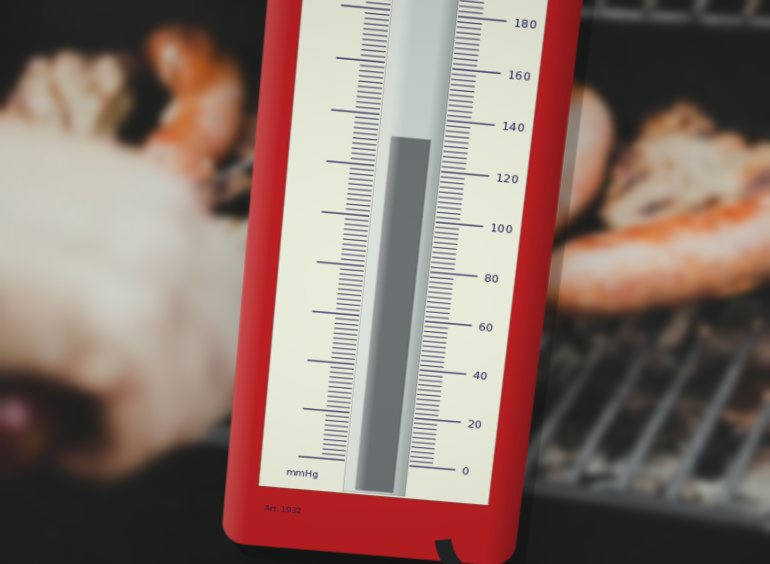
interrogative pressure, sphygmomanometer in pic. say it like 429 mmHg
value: 132 mmHg
